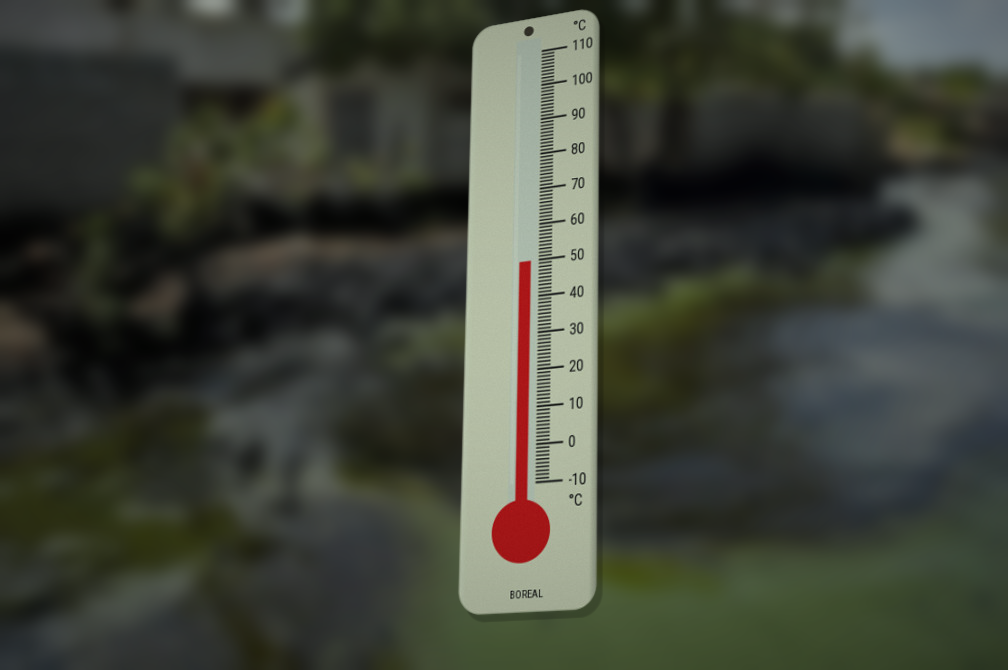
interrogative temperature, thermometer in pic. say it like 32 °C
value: 50 °C
